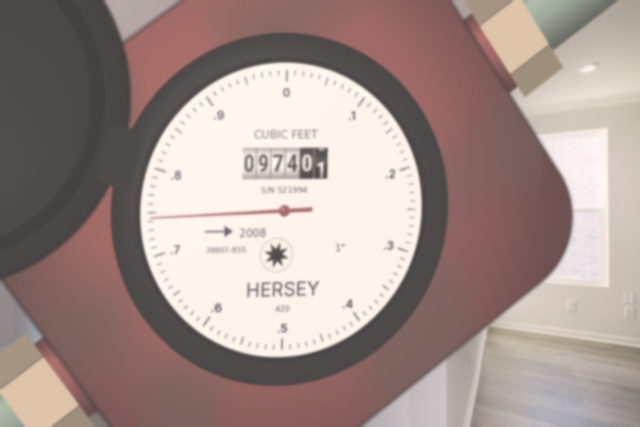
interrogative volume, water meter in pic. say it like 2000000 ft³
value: 97400.74 ft³
